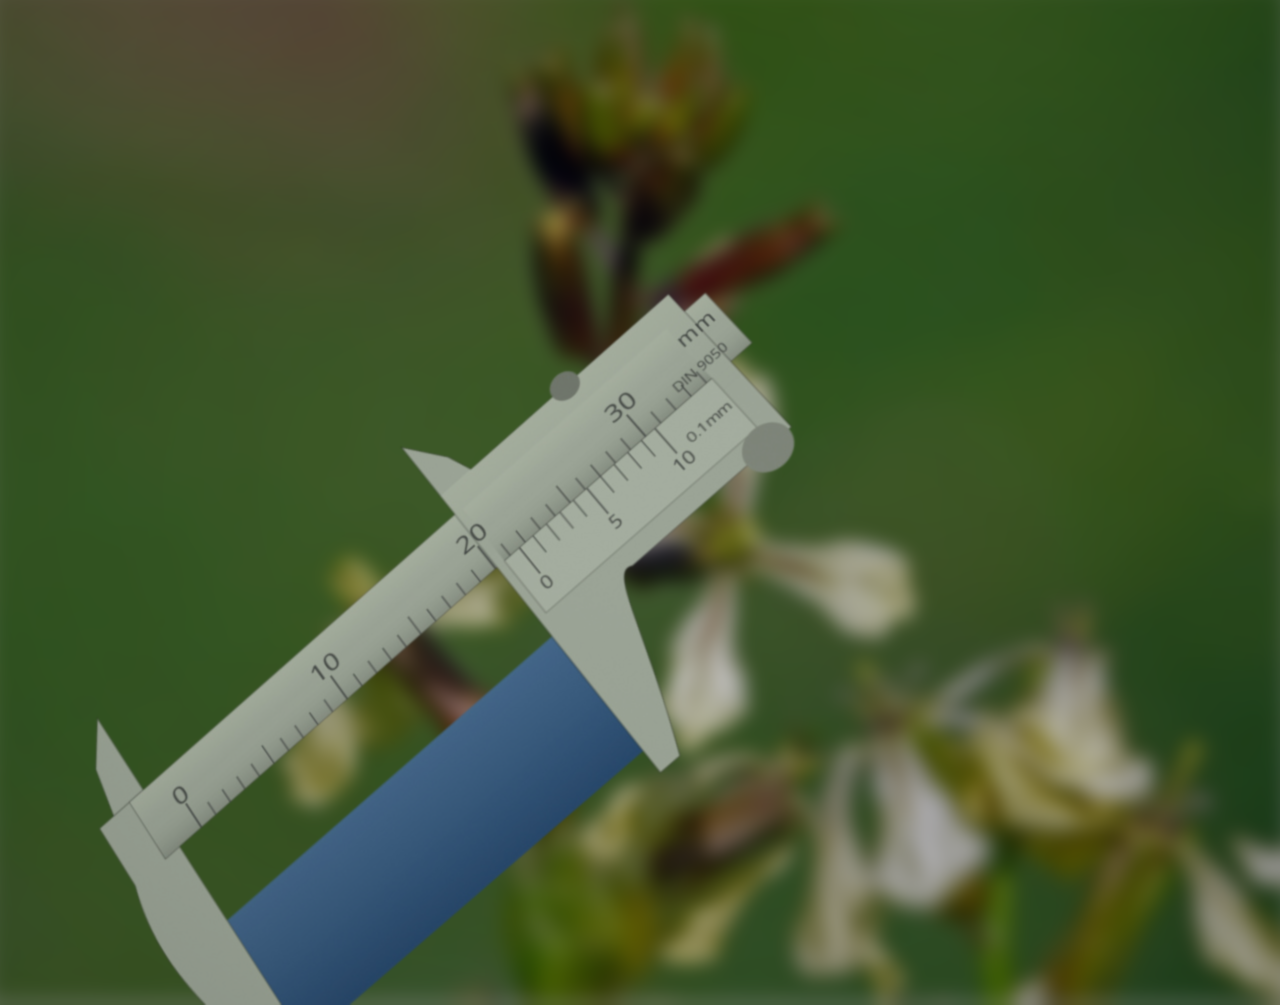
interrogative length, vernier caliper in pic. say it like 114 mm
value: 21.6 mm
